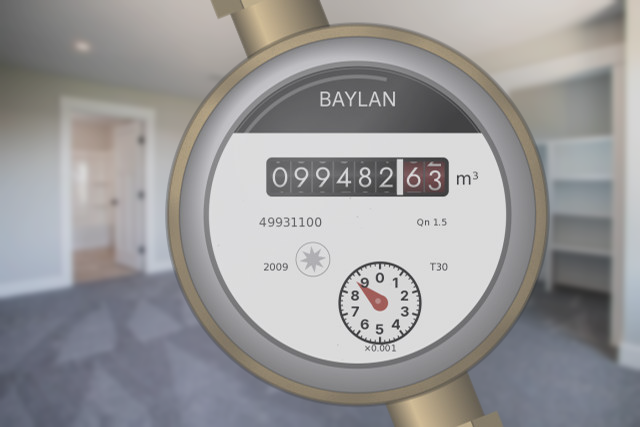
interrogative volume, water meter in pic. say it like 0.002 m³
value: 99482.628 m³
